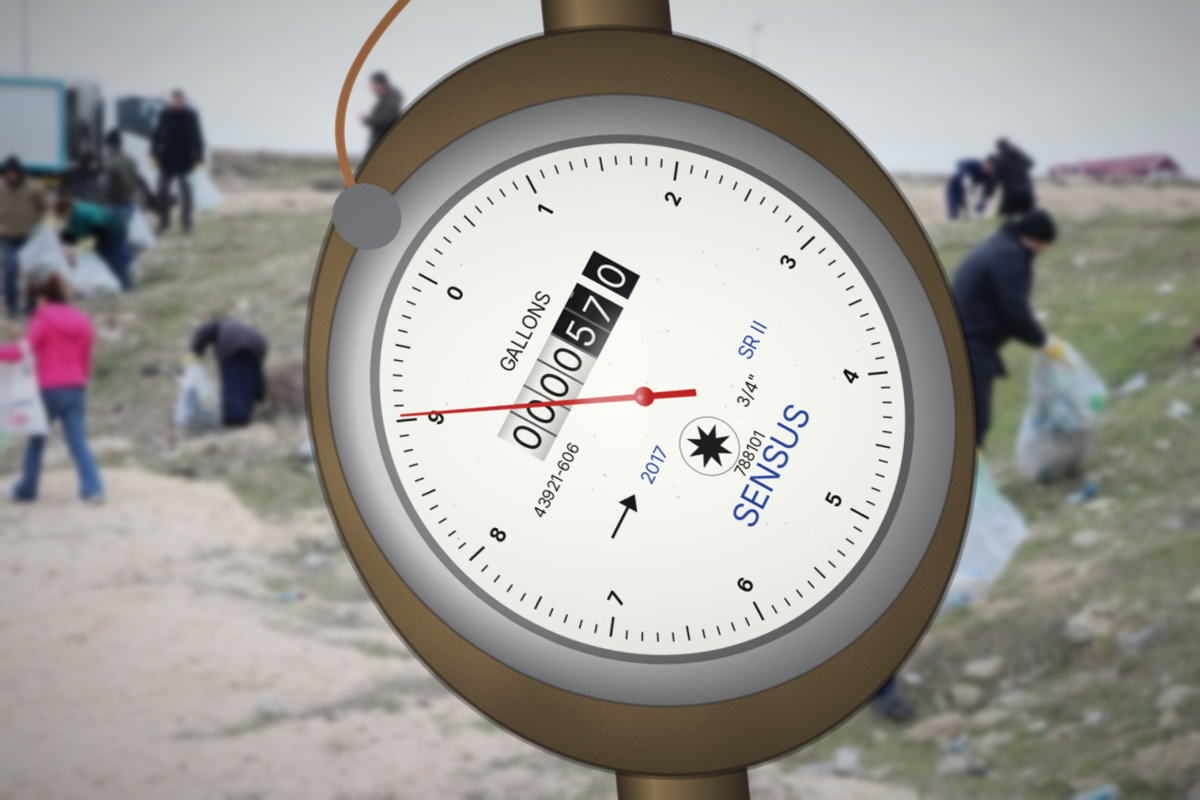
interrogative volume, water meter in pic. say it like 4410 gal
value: 569.0 gal
